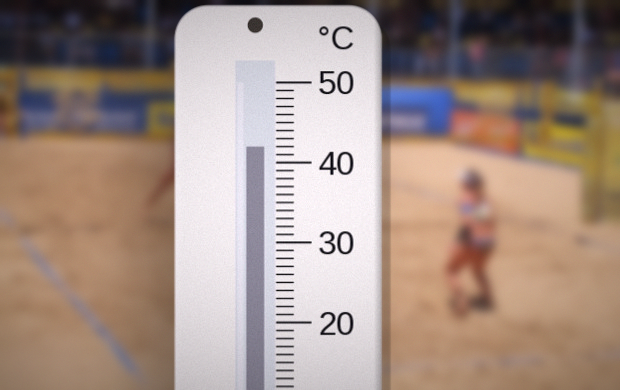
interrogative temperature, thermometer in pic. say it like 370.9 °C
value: 42 °C
